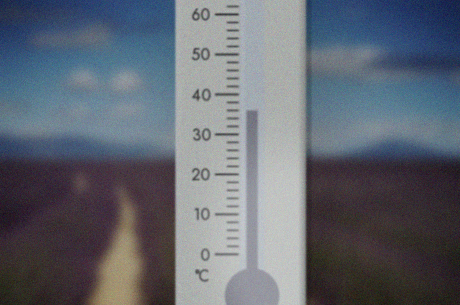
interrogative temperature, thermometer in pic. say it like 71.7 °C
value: 36 °C
